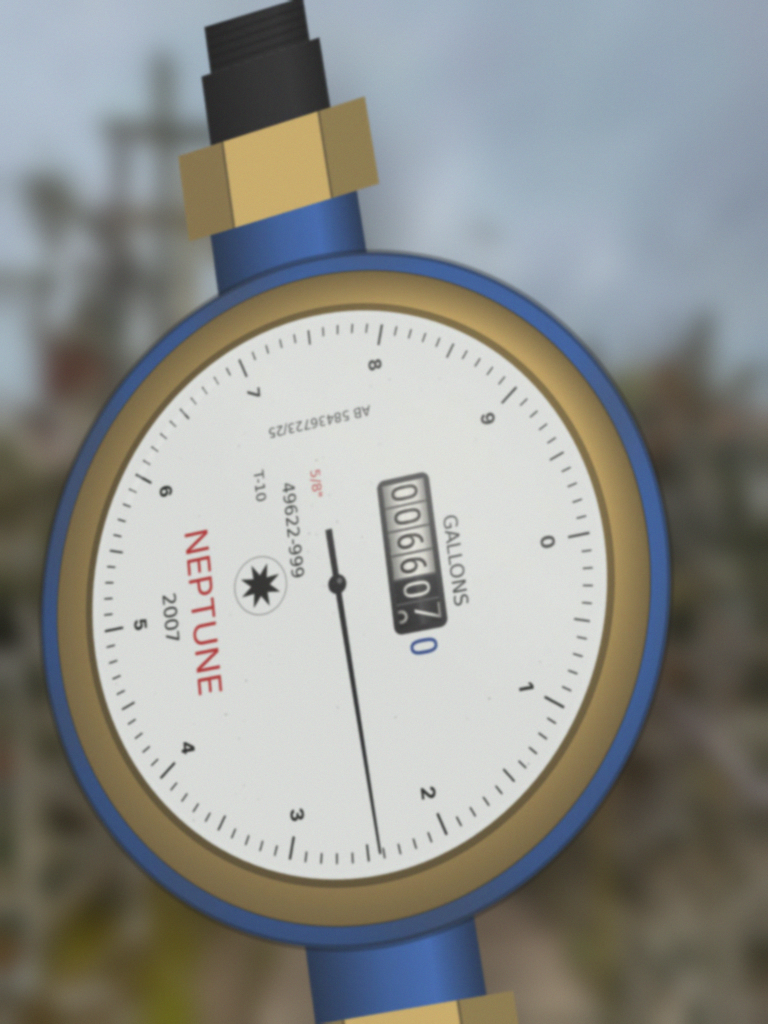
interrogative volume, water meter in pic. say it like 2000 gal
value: 66072.4 gal
